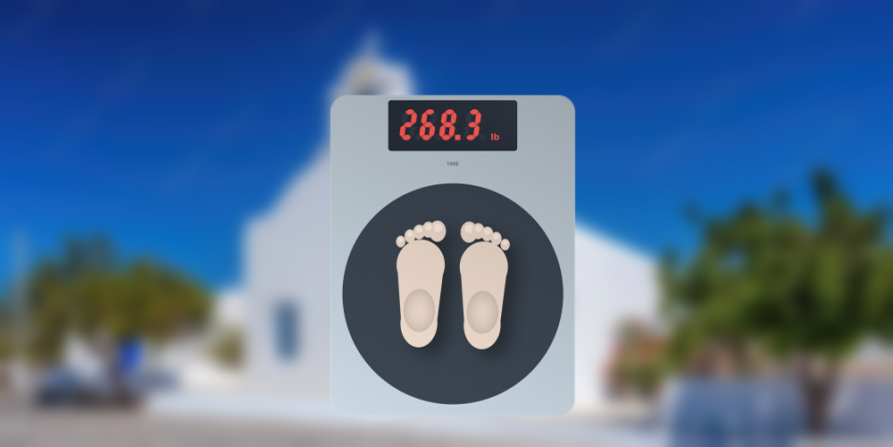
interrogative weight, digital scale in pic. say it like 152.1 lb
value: 268.3 lb
